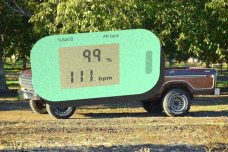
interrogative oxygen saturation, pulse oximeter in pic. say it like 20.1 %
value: 99 %
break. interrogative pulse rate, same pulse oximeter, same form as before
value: 111 bpm
